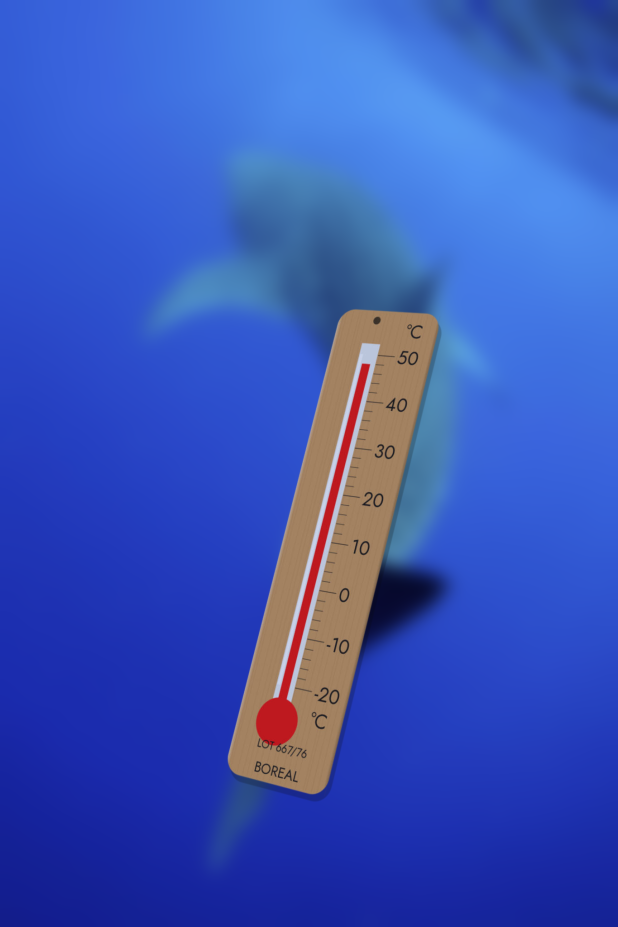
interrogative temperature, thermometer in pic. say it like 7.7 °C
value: 48 °C
